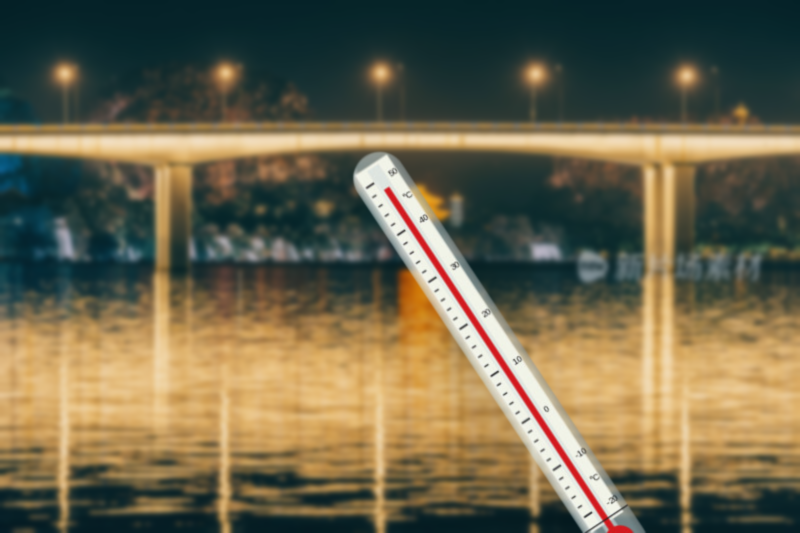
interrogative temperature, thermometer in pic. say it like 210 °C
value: 48 °C
